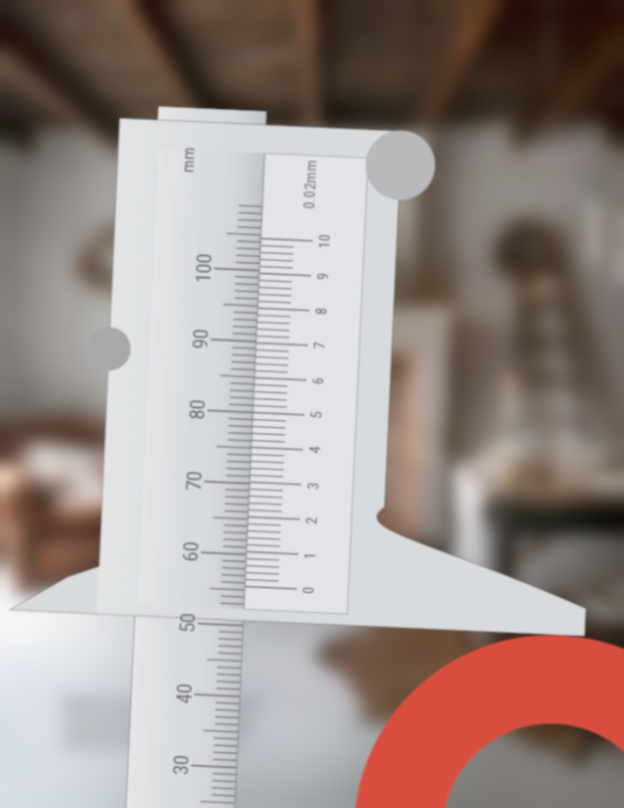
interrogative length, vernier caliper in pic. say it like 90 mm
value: 55.5 mm
